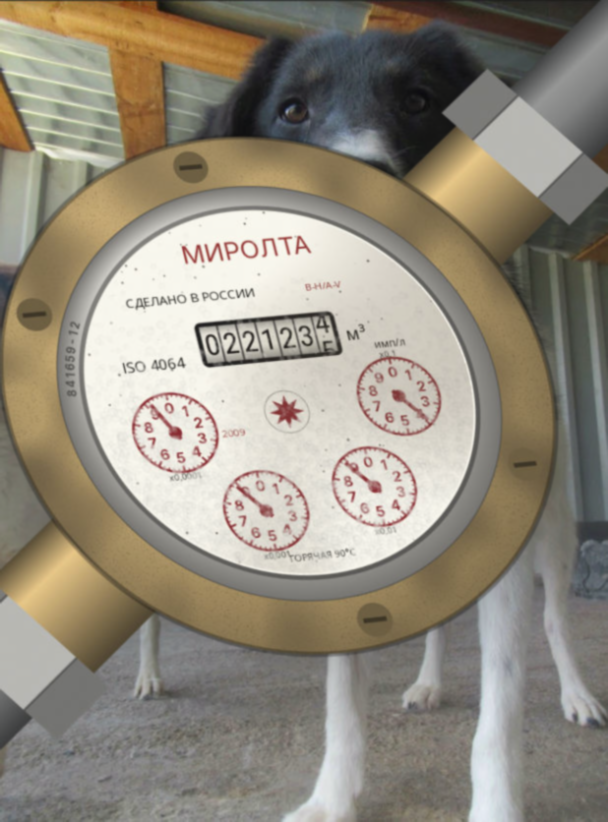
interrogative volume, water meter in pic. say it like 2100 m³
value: 221234.3889 m³
